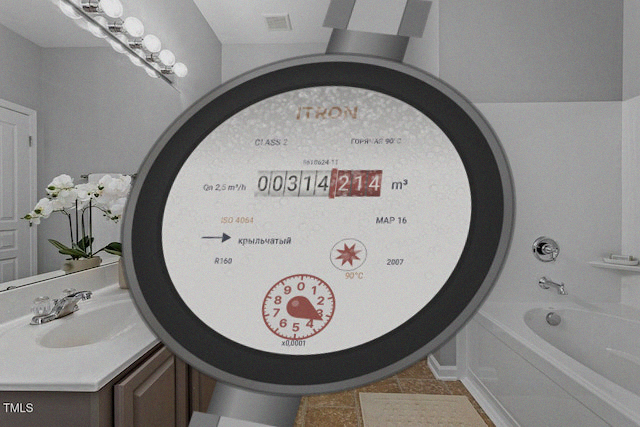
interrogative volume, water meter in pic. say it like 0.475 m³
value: 314.2143 m³
